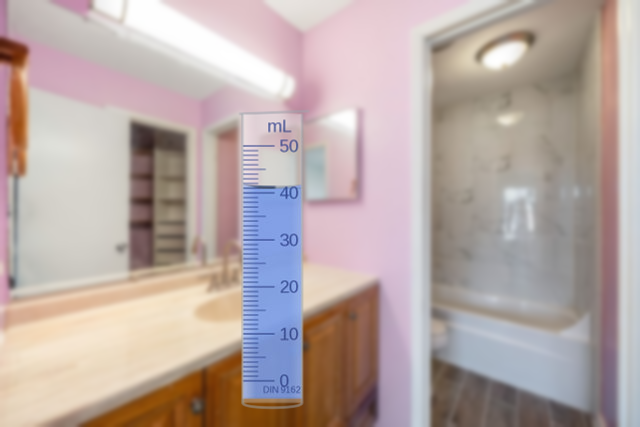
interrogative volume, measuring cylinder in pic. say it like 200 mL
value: 41 mL
